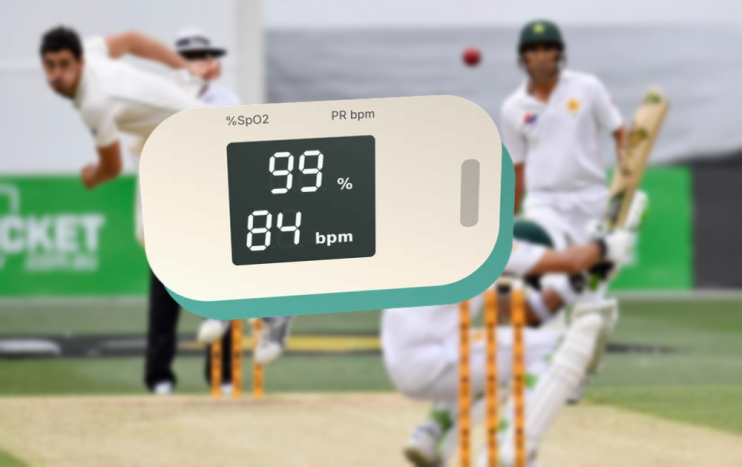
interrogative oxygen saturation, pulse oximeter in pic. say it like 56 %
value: 99 %
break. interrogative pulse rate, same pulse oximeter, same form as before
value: 84 bpm
